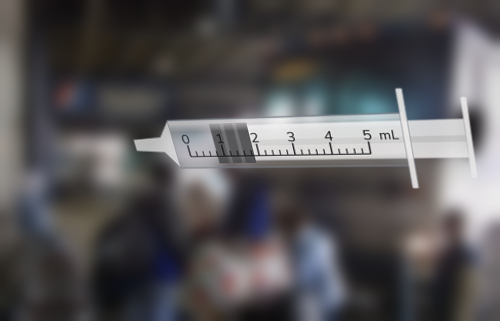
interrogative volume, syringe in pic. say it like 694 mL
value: 0.8 mL
